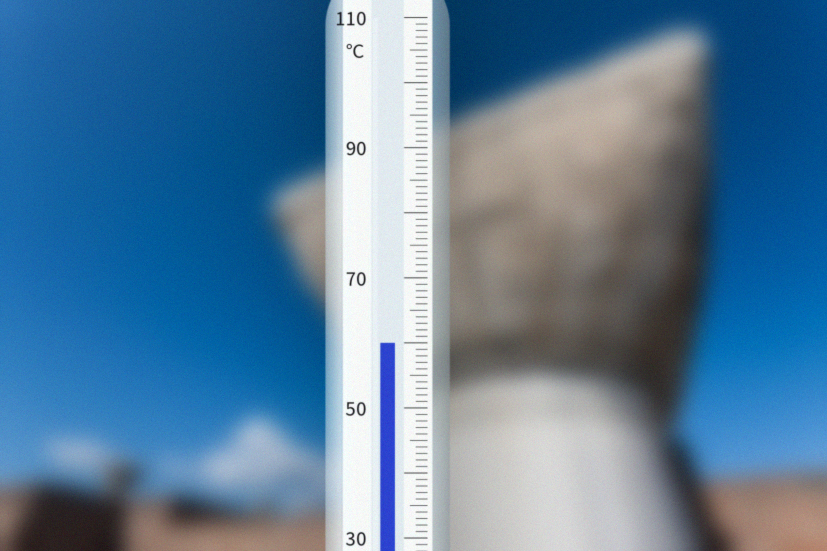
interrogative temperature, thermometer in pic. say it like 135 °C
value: 60 °C
